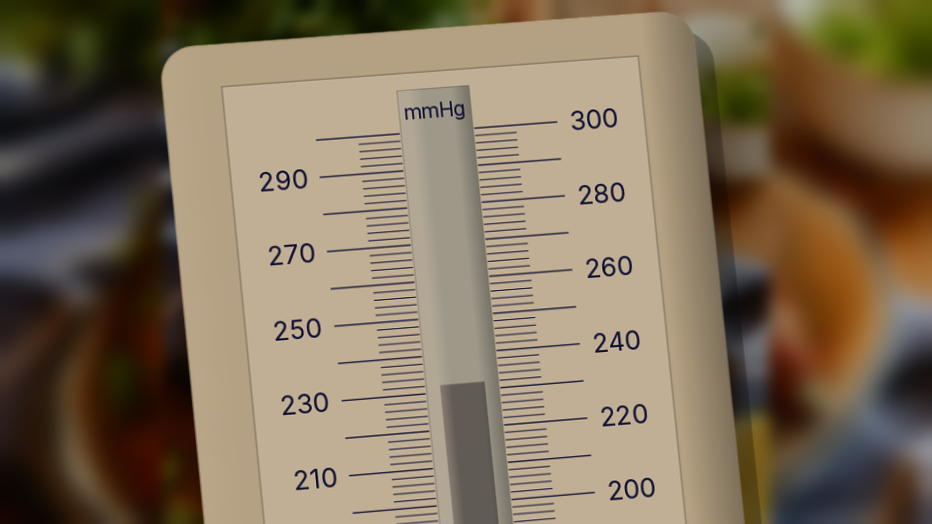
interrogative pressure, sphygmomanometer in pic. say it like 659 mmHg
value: 232 mmHg
